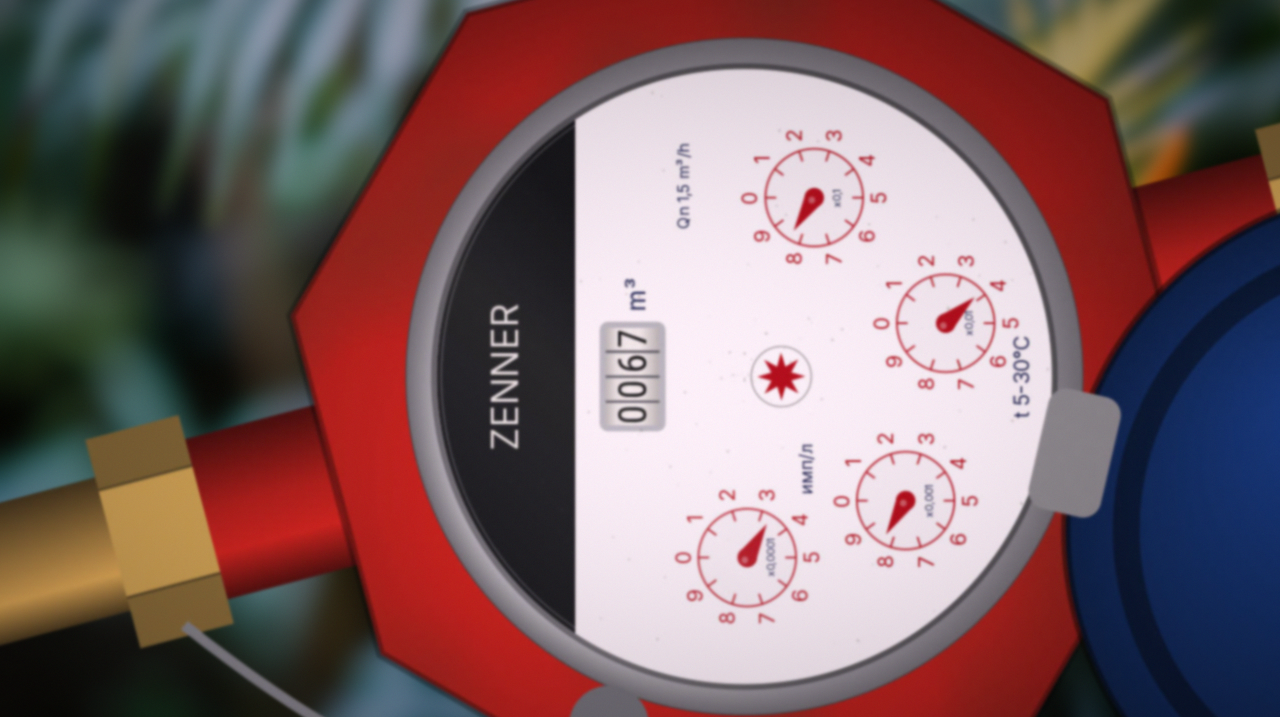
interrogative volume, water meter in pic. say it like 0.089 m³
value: 67.8383 m³
